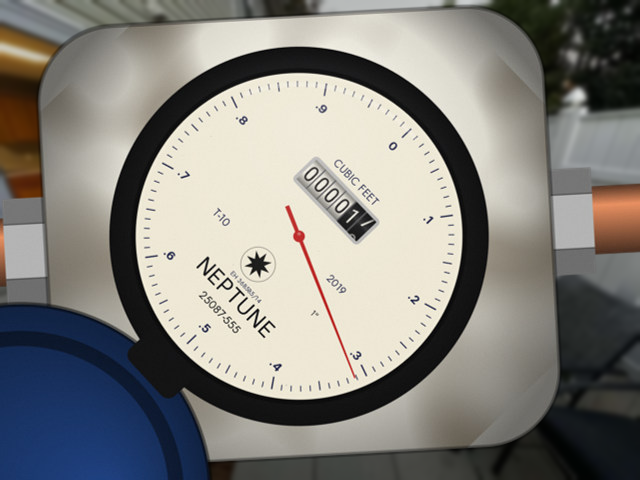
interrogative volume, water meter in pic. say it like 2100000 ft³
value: 17.31 ft³
